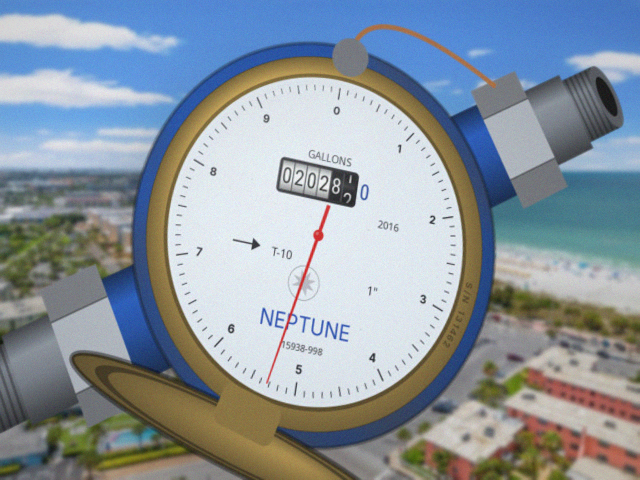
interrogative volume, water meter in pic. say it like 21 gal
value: 202815.3 gal
